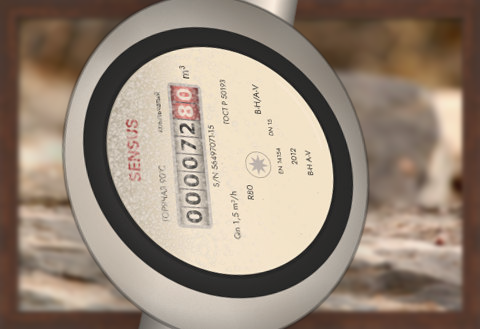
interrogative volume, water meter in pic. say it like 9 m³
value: 72.80 m³
